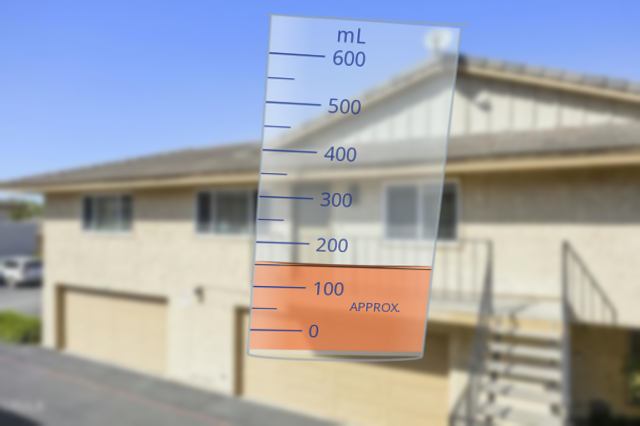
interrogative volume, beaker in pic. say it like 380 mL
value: 150 mL
